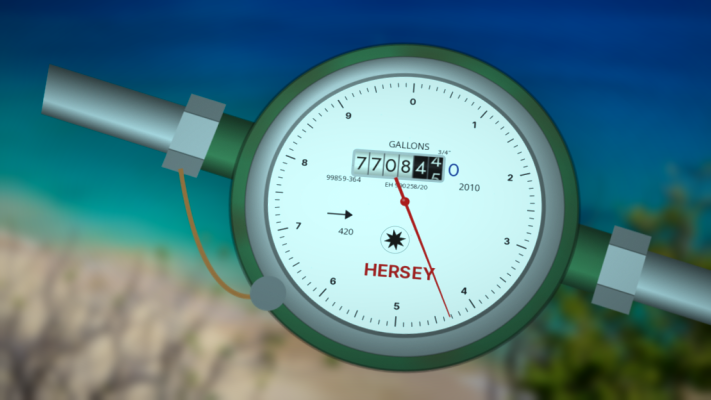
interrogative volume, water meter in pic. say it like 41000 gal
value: 7708444.3 gal
